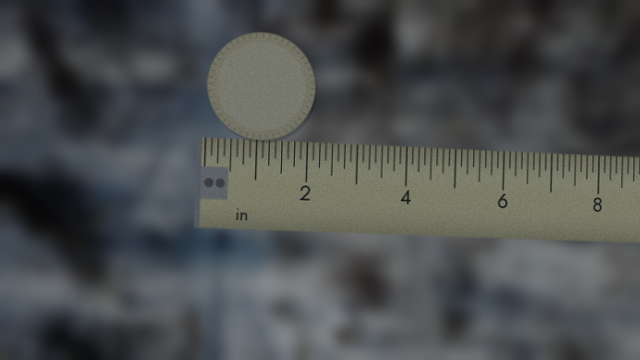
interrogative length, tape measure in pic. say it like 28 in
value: 2.125 in
